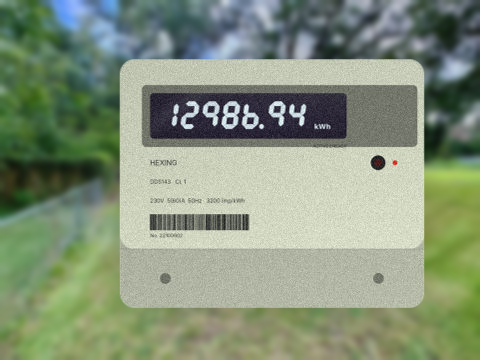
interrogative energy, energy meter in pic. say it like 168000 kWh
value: 12986.94 kWh
